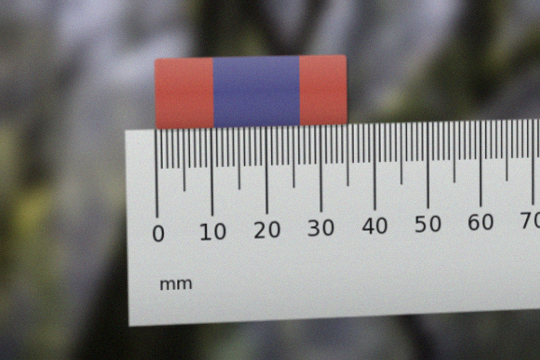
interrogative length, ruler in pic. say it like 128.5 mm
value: 35 mm
